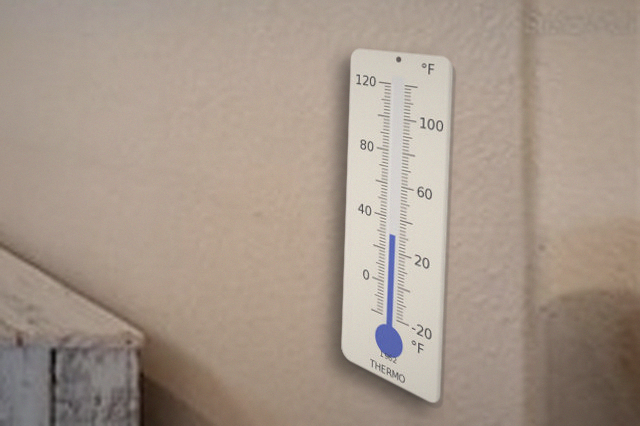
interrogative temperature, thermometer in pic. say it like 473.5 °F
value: 30 °F
